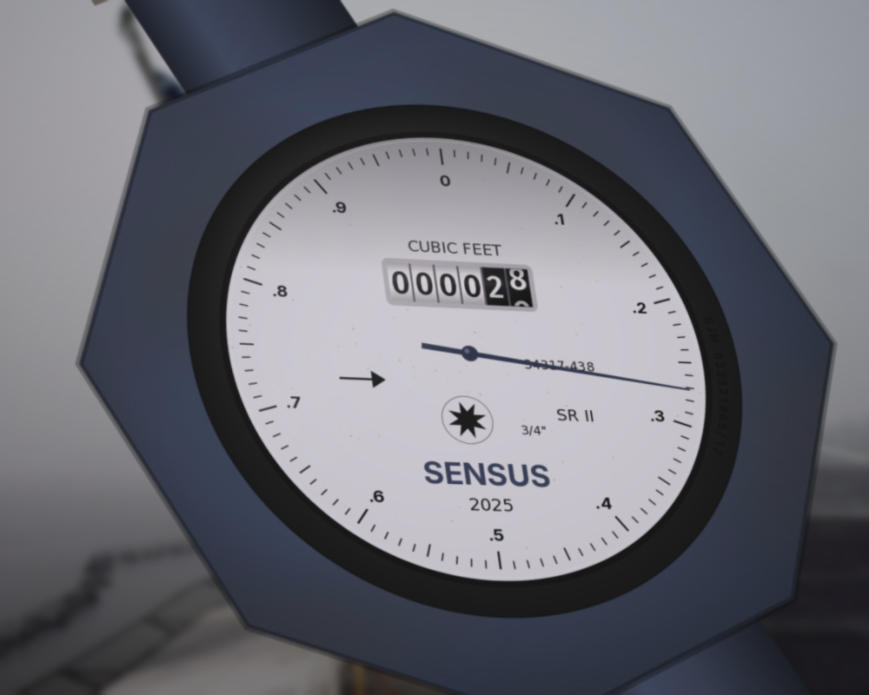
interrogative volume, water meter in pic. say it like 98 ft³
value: 28.27 ft³
